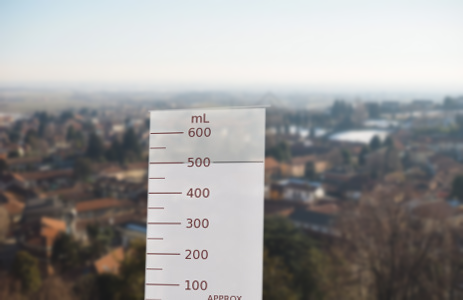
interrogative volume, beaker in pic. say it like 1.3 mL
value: 500 mL
